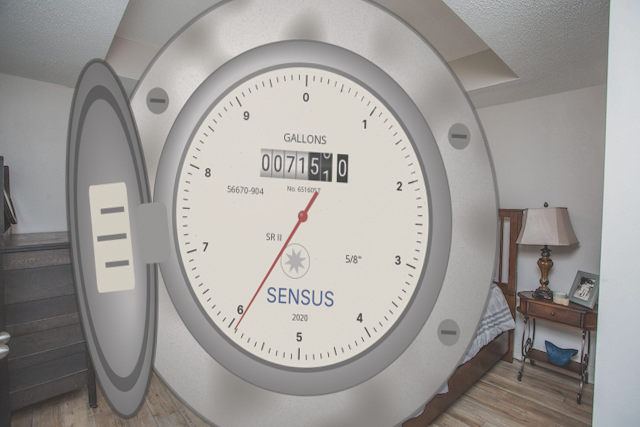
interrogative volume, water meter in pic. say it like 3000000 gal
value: 71505.9 gal
